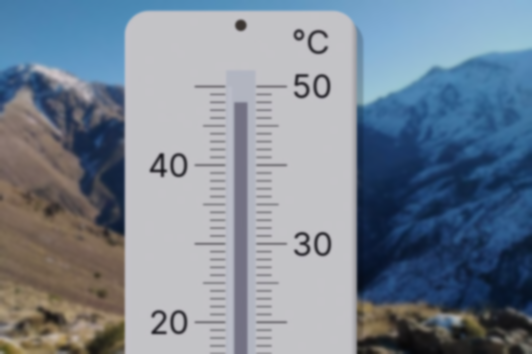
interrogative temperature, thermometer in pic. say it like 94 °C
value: 48 °C
